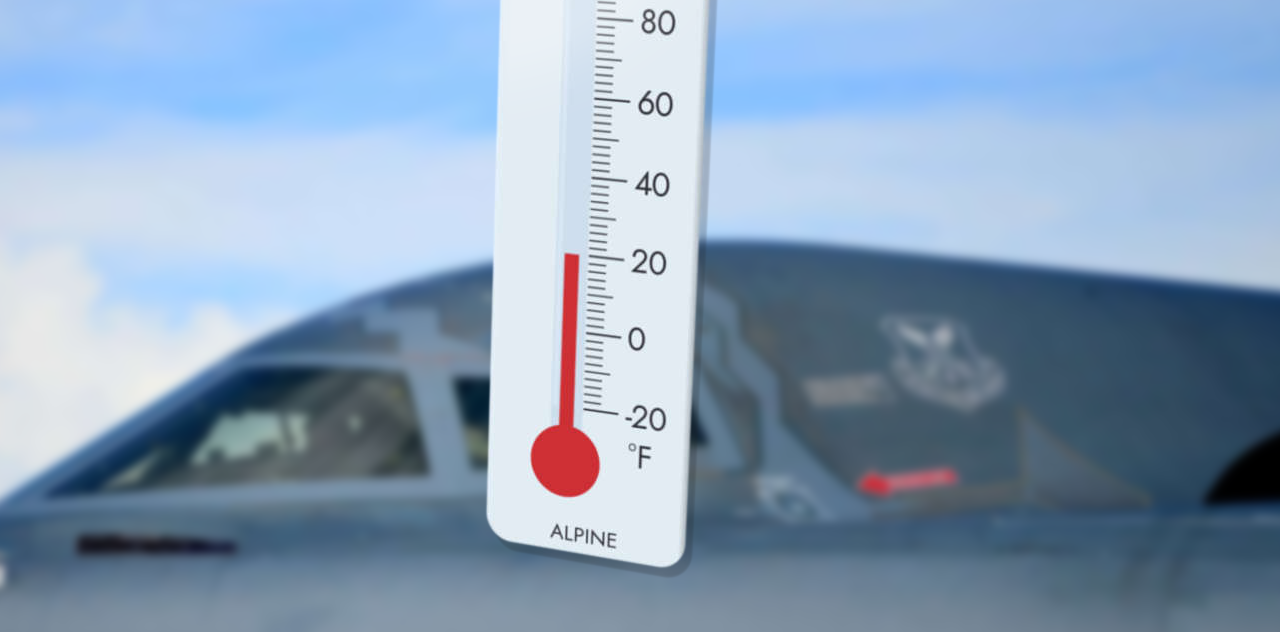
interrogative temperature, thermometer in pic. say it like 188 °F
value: 20 °F
